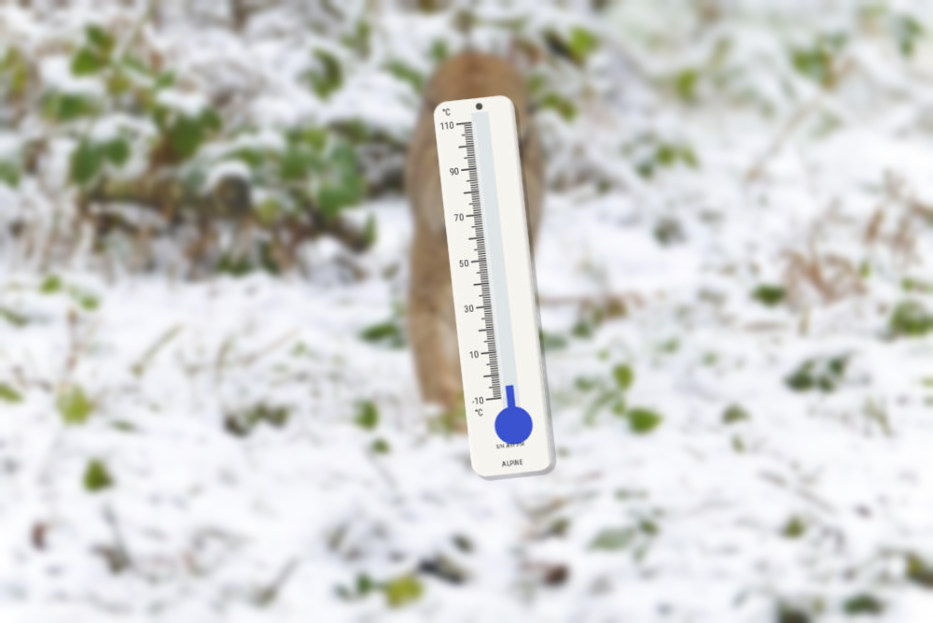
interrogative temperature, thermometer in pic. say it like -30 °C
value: -5 °C
